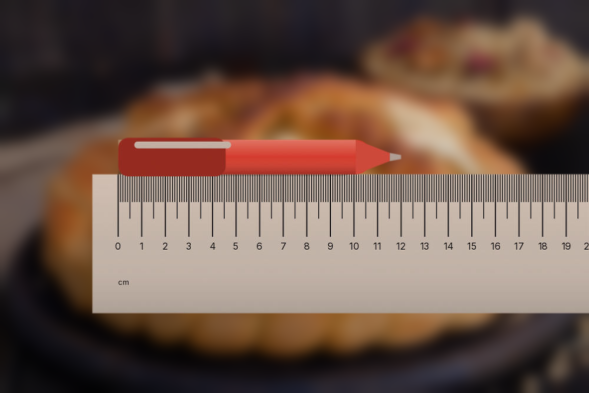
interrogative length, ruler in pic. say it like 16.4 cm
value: 12 cm
